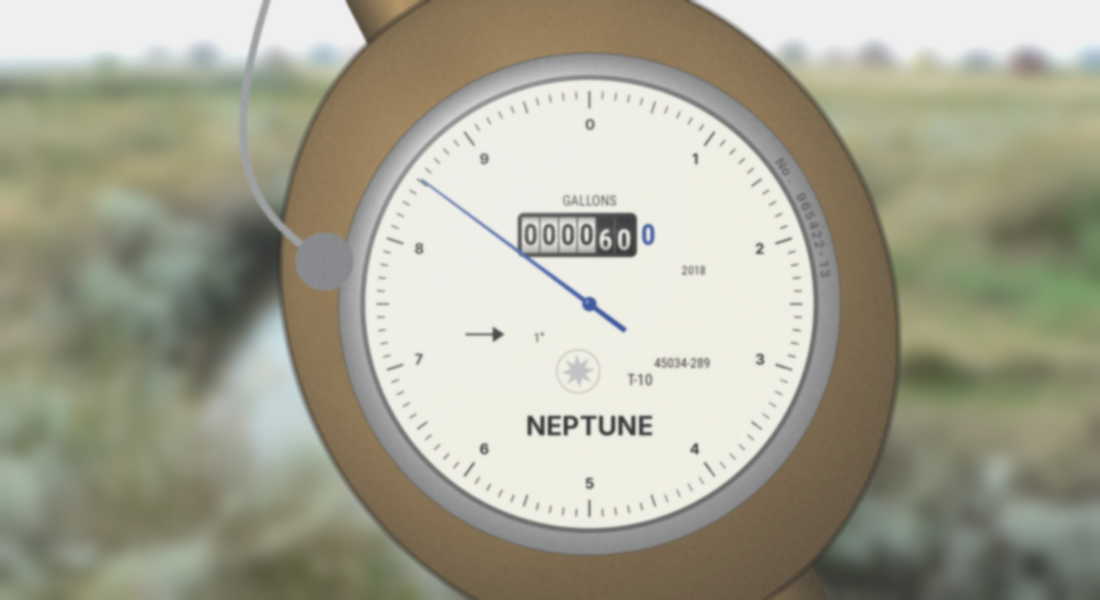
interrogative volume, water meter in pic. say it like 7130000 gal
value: 598.5 gal
